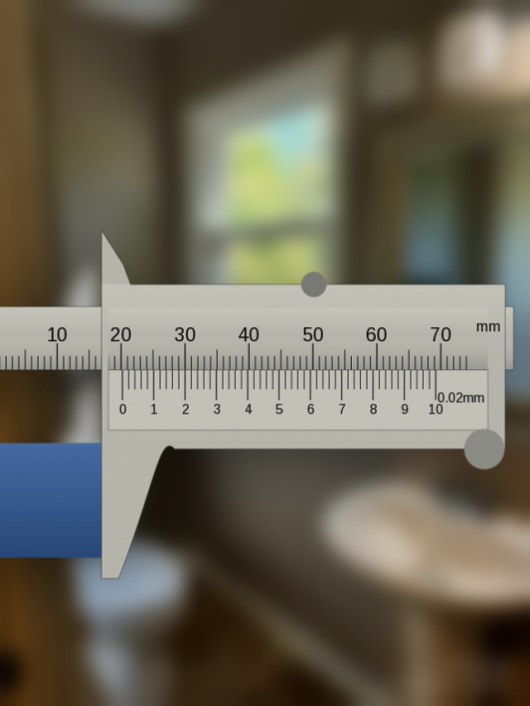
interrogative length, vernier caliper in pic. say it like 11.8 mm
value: 20.2 mm
